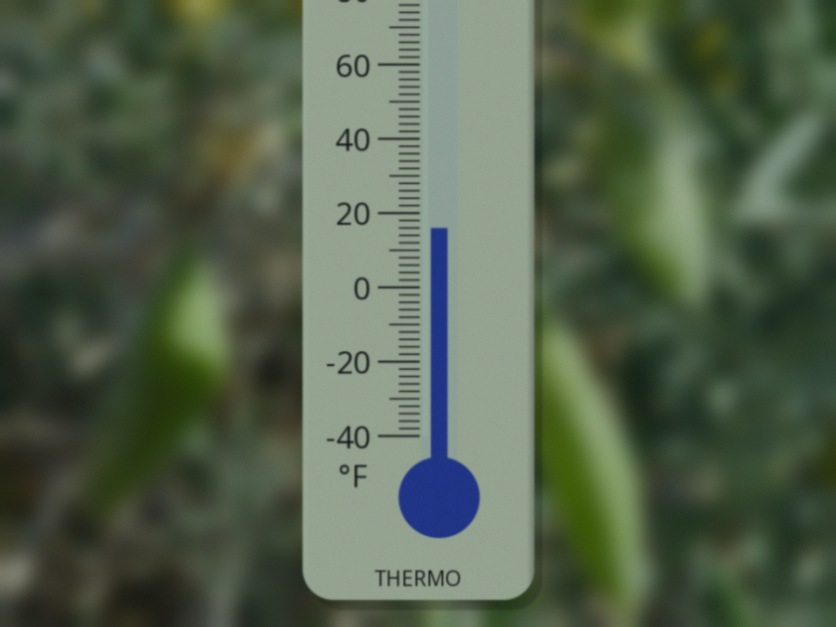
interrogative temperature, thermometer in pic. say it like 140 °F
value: 16 °F
